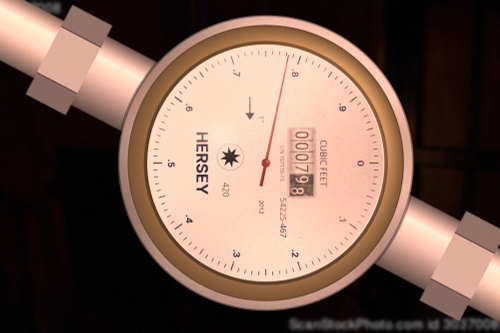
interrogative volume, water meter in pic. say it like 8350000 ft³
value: 797.78 ft³
